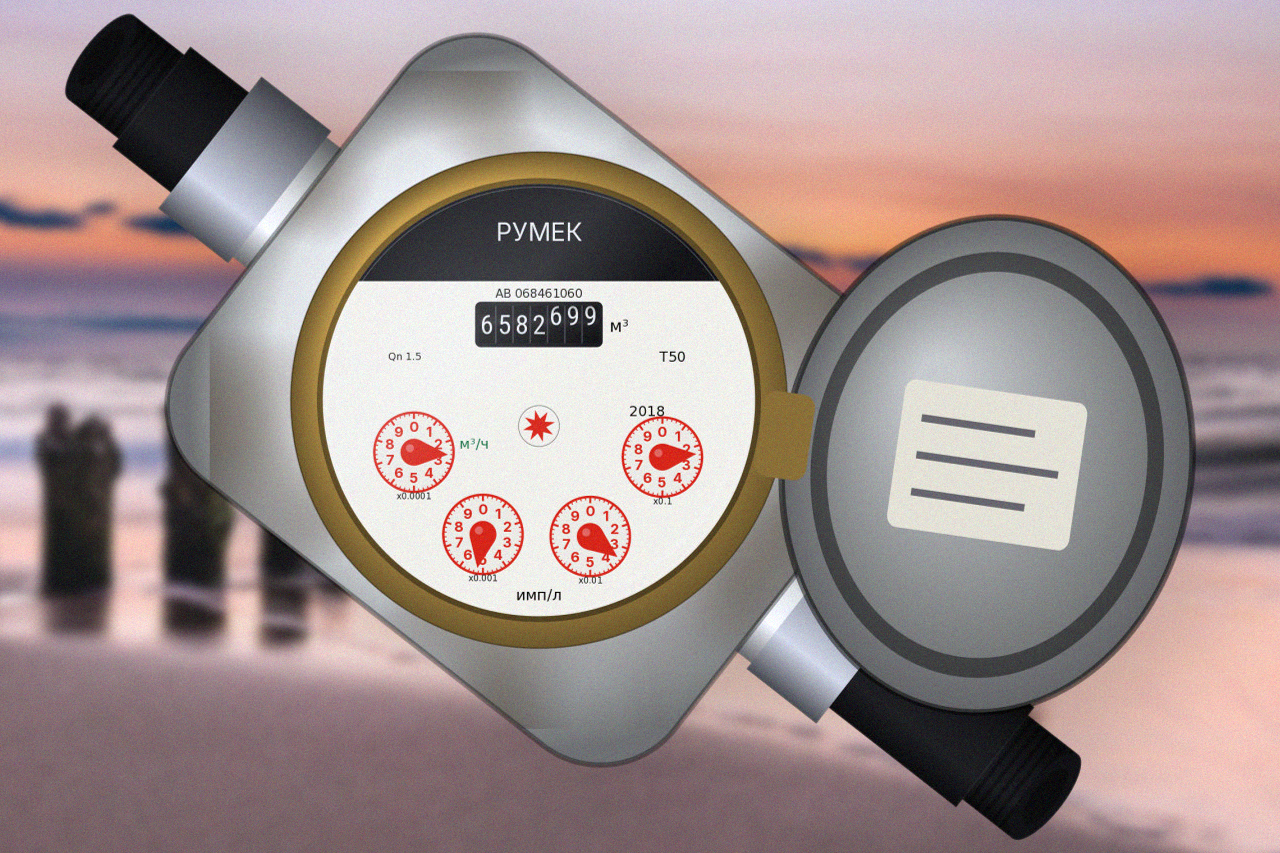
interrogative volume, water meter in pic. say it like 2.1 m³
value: 6582699.2352 m³
